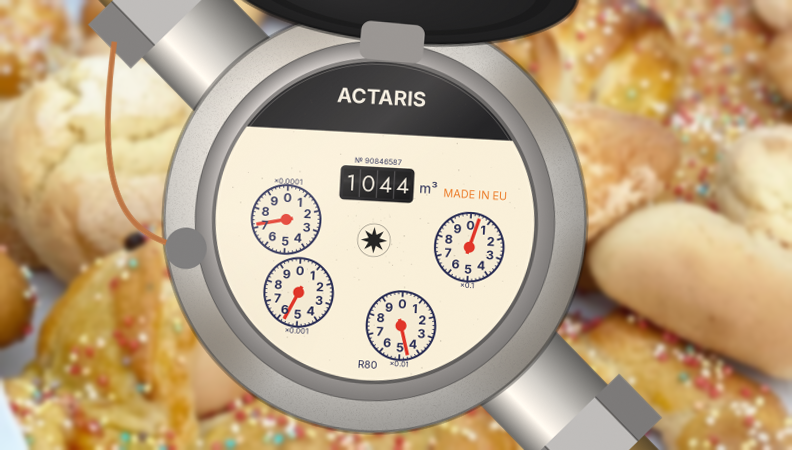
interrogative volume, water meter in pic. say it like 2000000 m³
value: 1044.0457 m³
